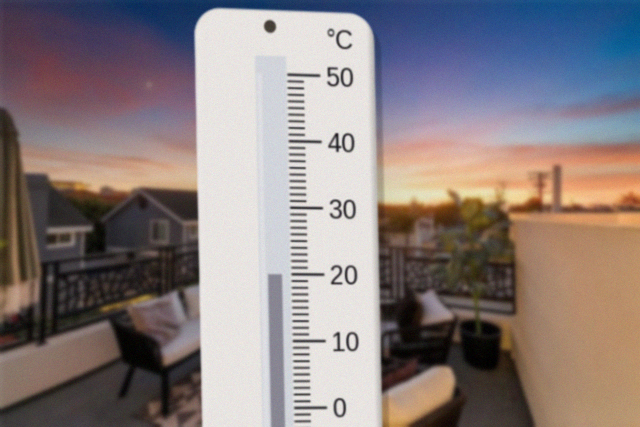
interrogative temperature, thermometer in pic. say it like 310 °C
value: 20 °C
